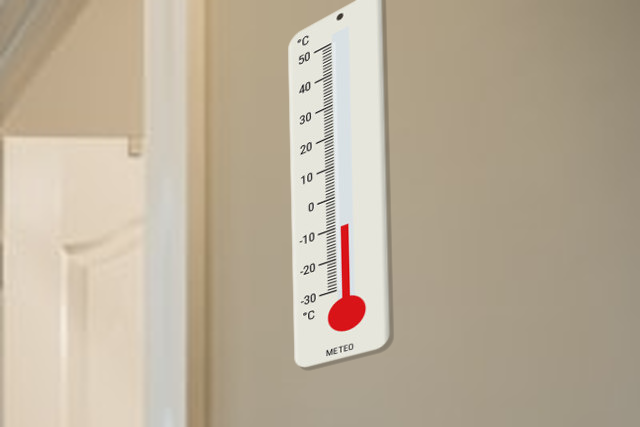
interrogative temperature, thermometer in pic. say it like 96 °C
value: -10 °C
